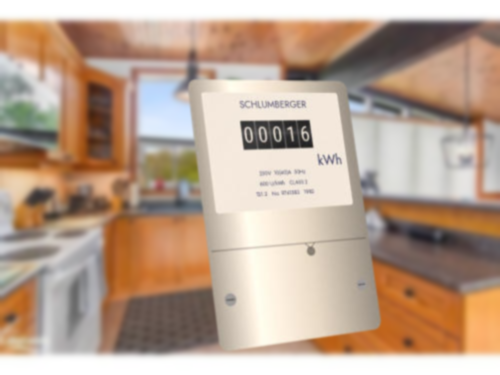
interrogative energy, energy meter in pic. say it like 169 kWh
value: 16 kWh
